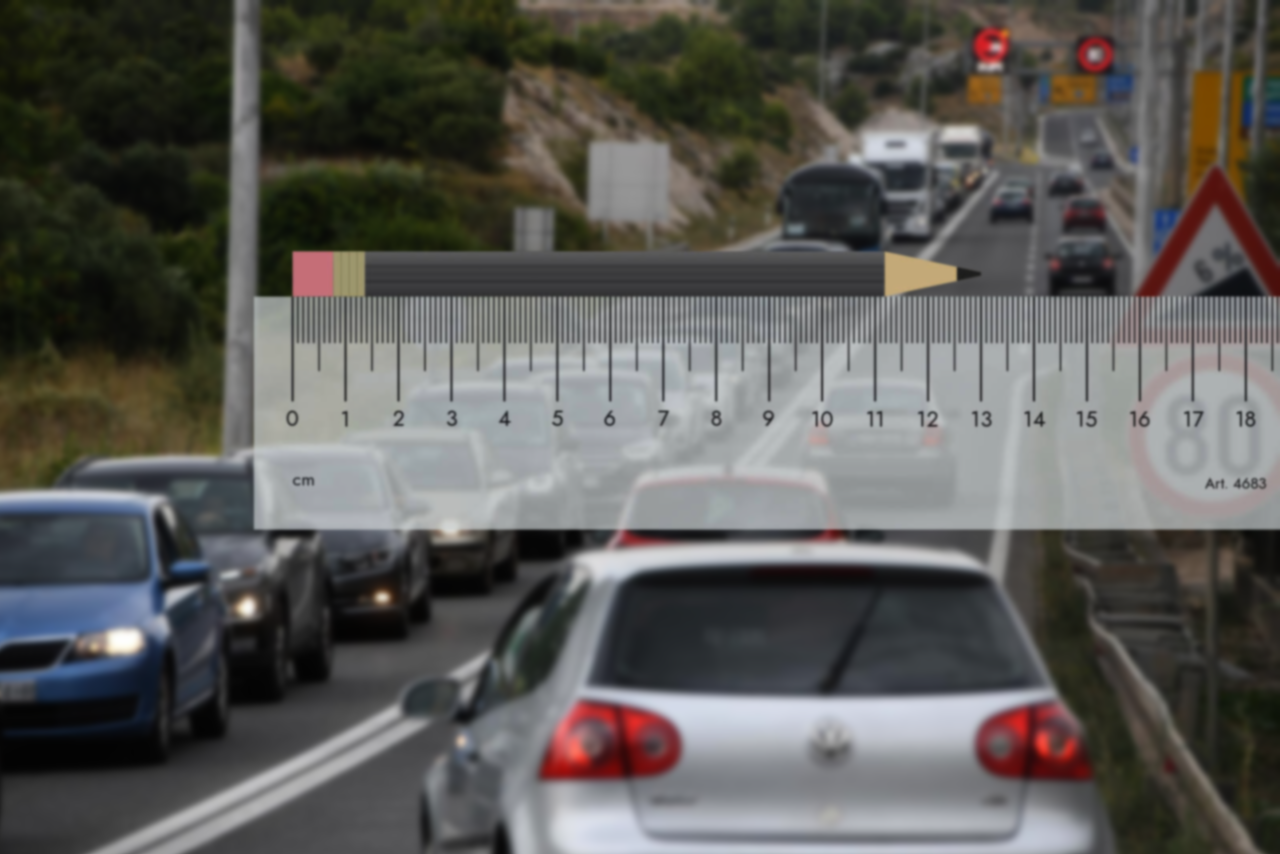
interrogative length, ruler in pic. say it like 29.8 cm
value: 13 cm
